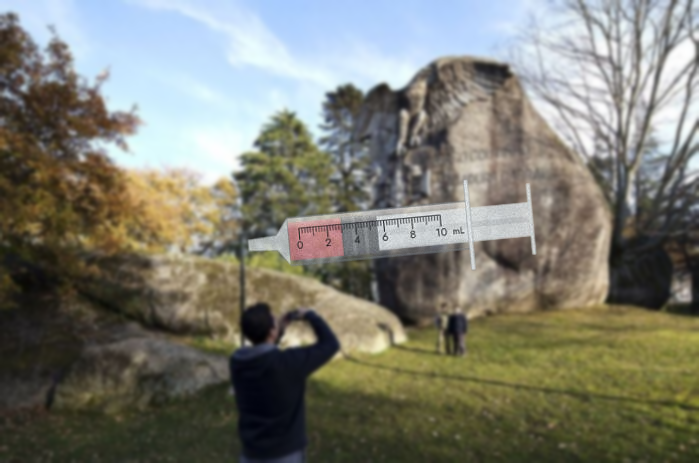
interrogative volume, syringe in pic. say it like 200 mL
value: 3 mL
